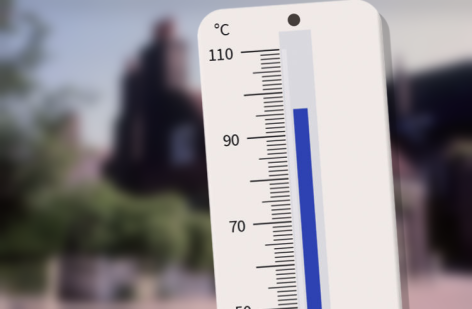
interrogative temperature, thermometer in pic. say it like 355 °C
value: 96 °C
